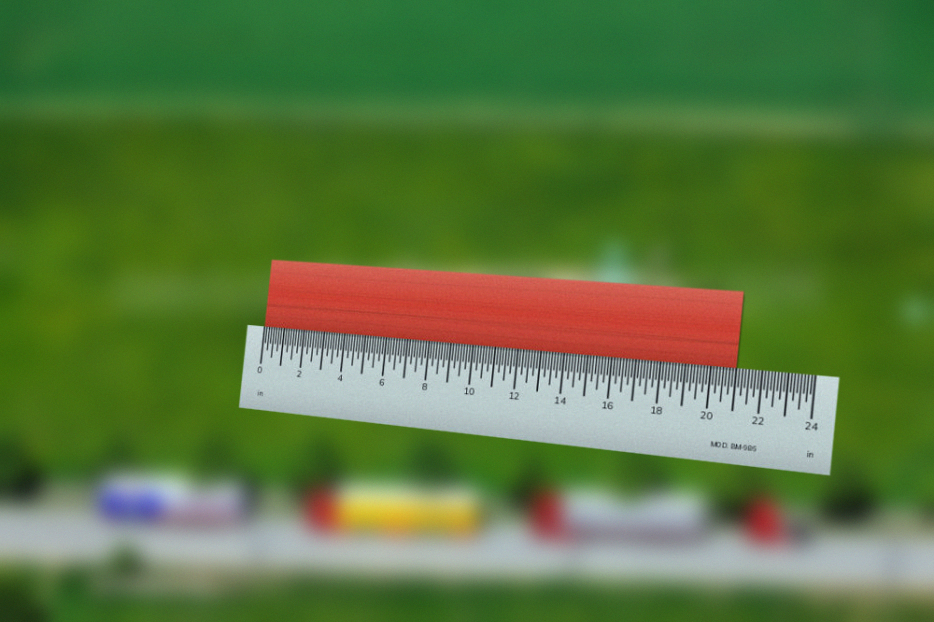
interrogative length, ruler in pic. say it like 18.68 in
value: 21 in
